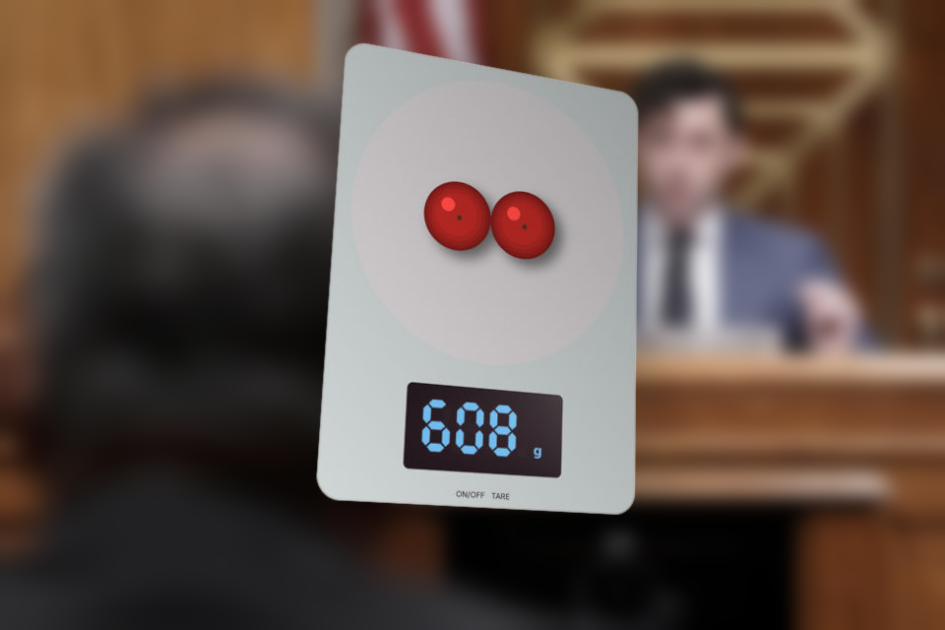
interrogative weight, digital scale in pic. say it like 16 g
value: 608 g
